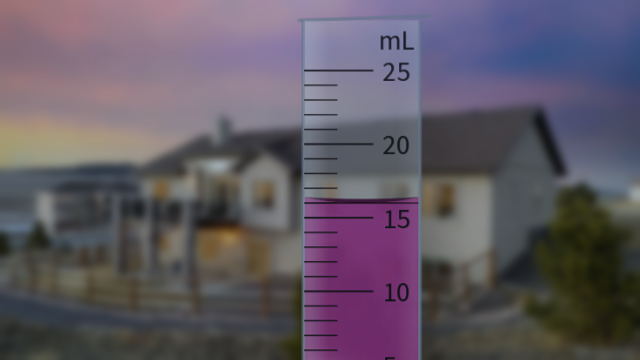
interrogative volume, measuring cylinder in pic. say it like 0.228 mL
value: 16 mL
